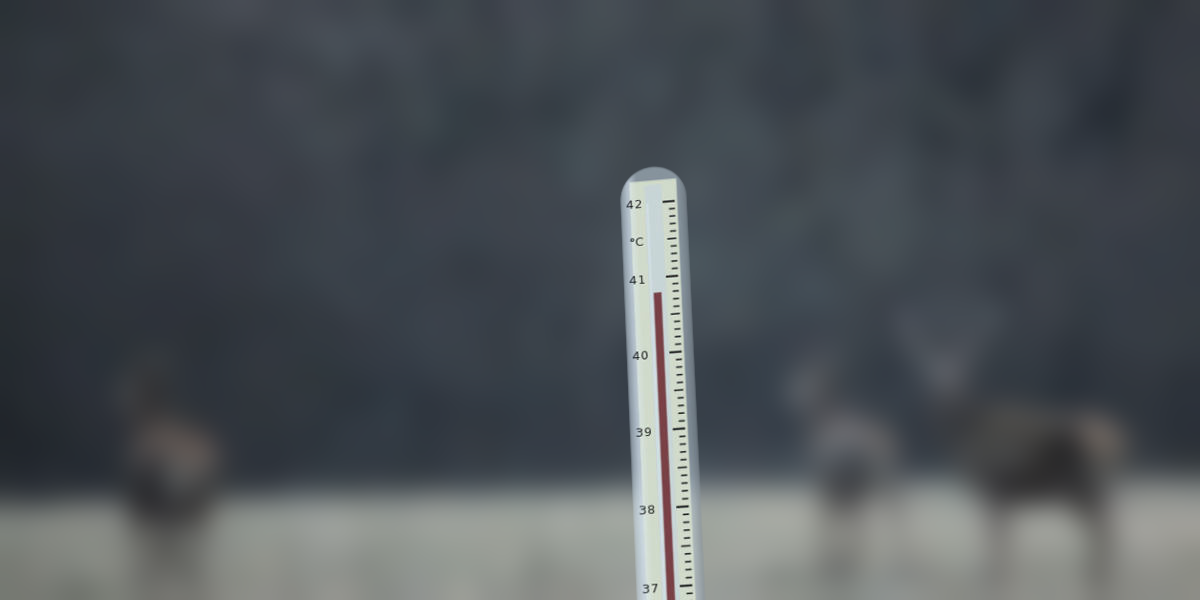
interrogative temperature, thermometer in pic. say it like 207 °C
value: 40.8 °C
